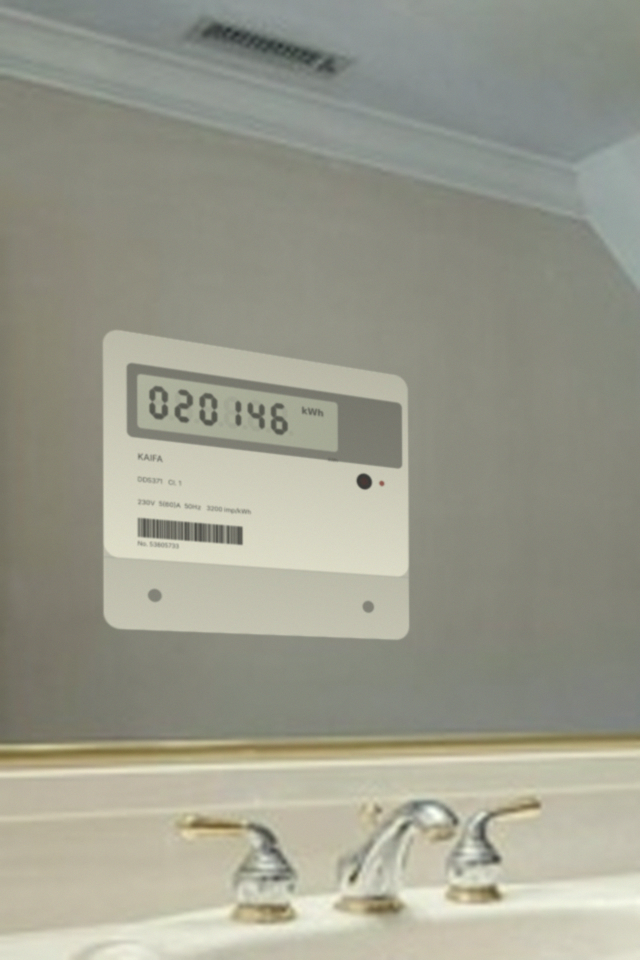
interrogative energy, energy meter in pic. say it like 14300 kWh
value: 20146 kWh
